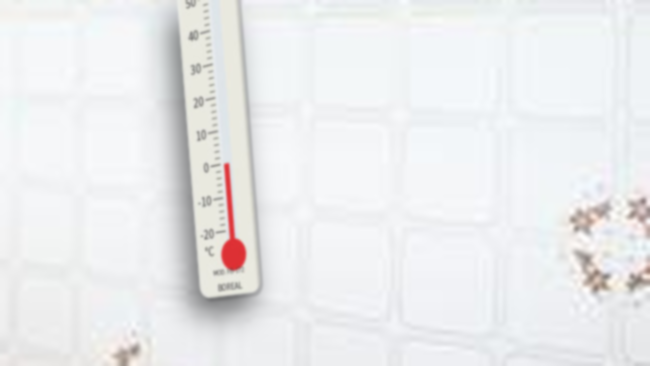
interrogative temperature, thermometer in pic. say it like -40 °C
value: 0 °C
